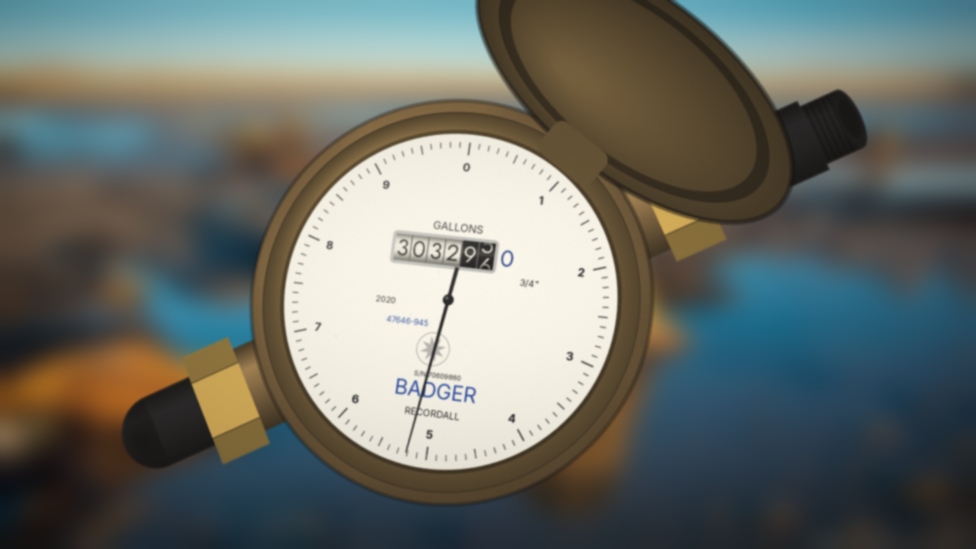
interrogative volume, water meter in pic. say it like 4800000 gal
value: 3032955.2 gal
